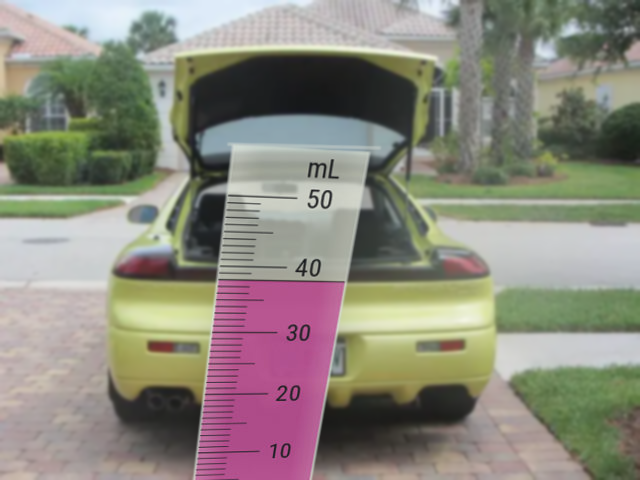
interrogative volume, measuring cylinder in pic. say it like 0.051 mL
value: 38 mL
